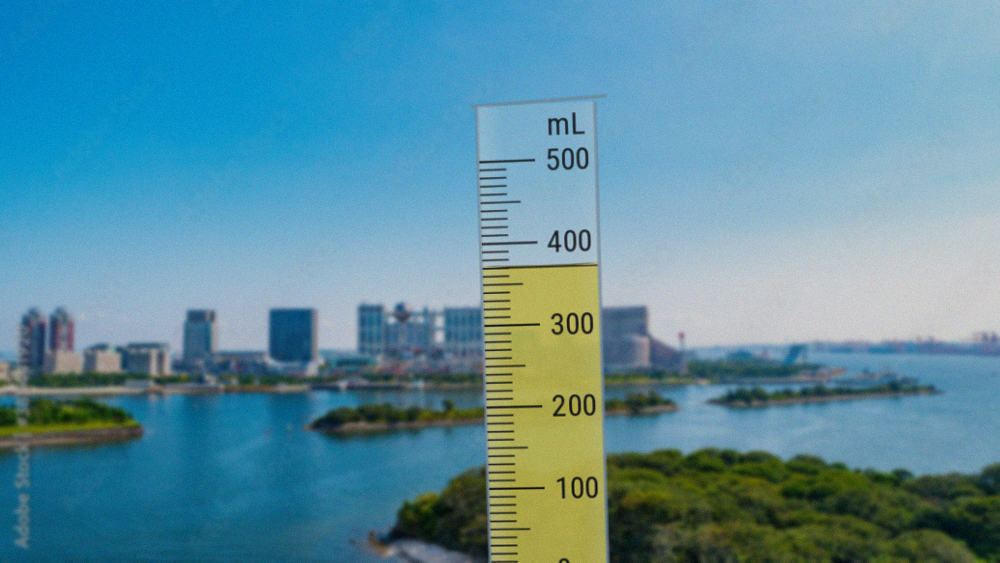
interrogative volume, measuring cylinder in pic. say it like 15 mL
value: 370 mL
